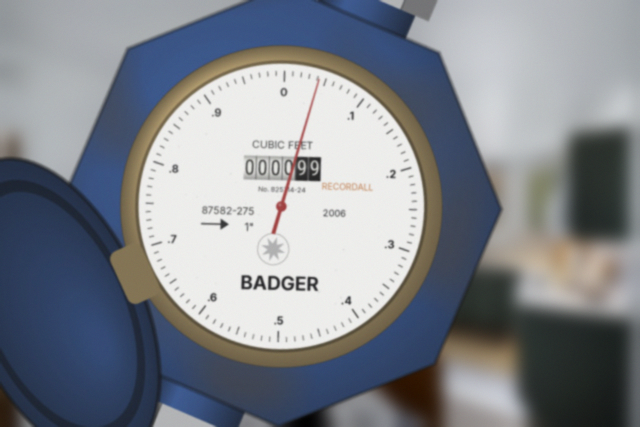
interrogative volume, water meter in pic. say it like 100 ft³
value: 99.04 ft³
